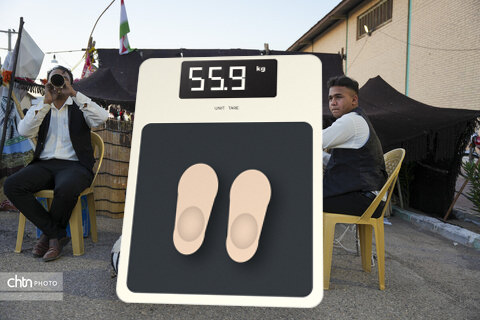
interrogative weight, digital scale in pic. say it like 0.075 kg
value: 55.9 kg
